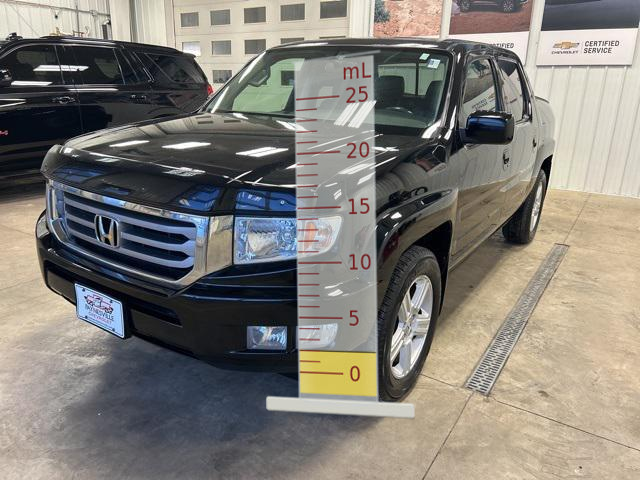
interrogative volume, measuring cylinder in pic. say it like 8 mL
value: 2 mL
